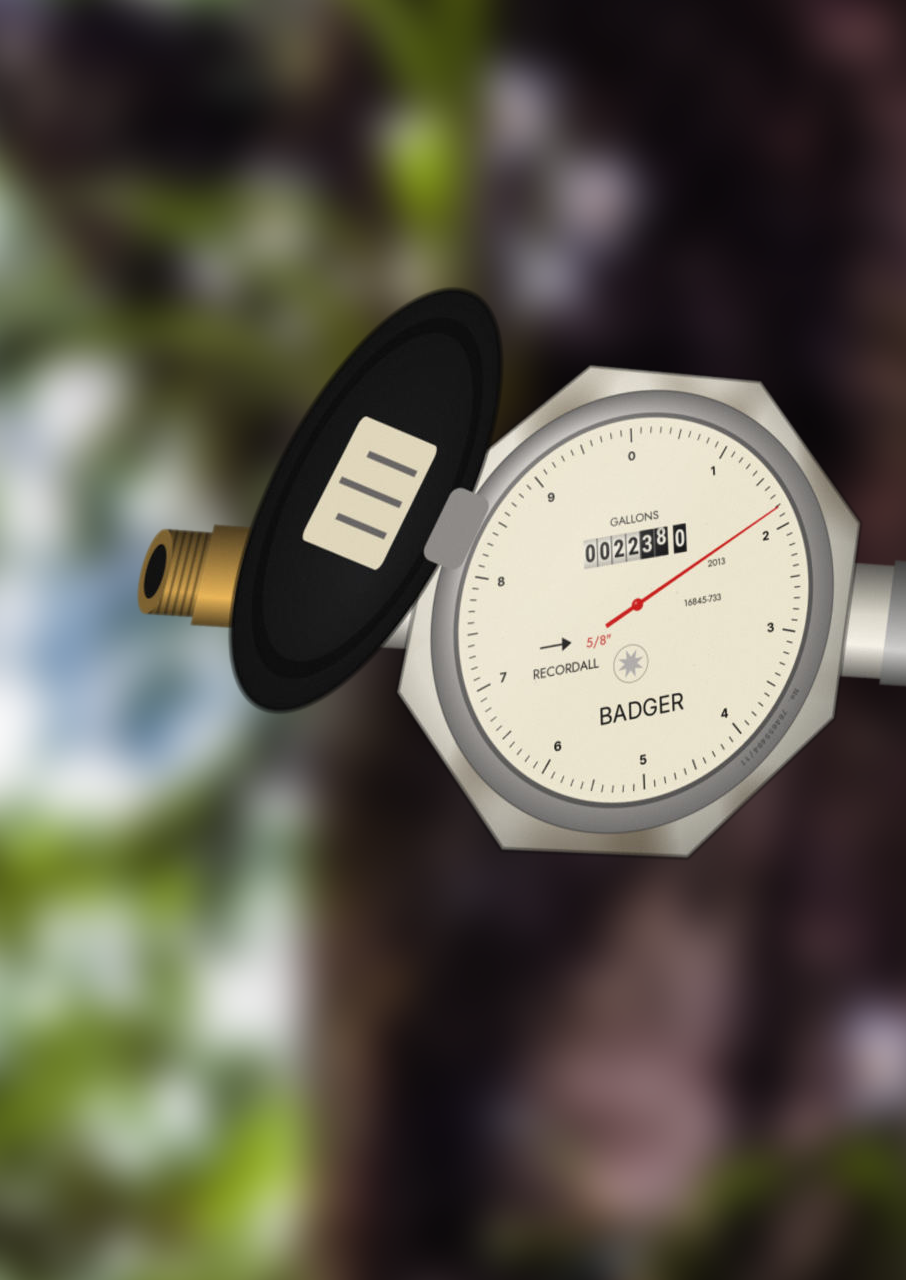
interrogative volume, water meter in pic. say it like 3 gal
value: 22381.8 gal
